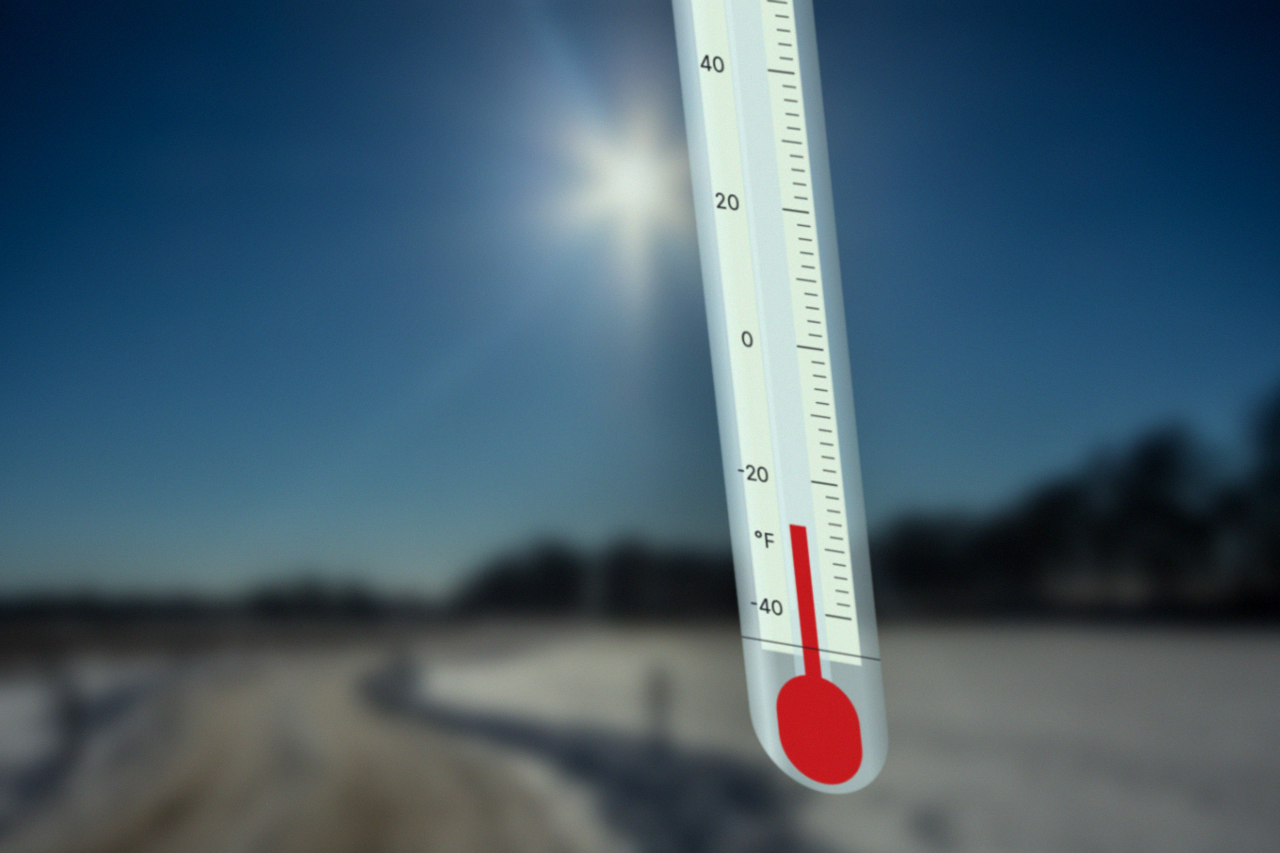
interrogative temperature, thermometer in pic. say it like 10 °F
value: -27 °F
